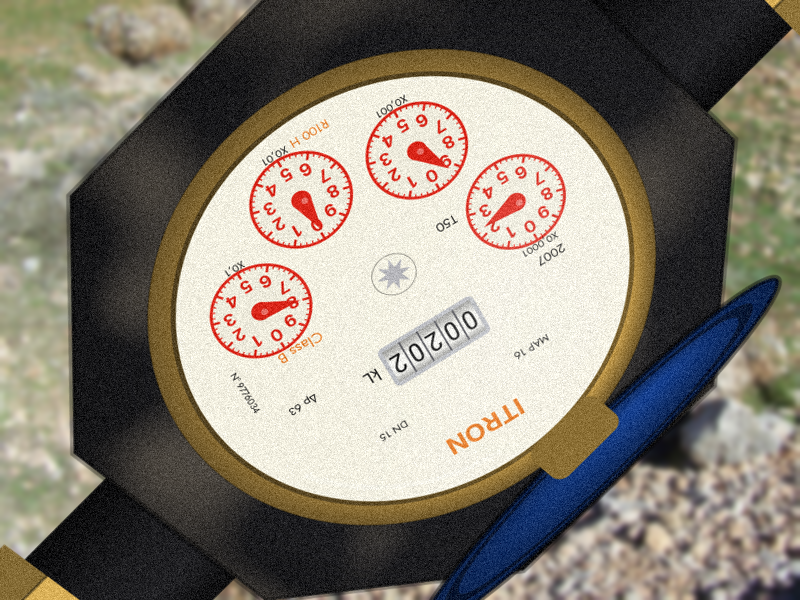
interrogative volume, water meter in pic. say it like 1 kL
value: 202.7992 kL
